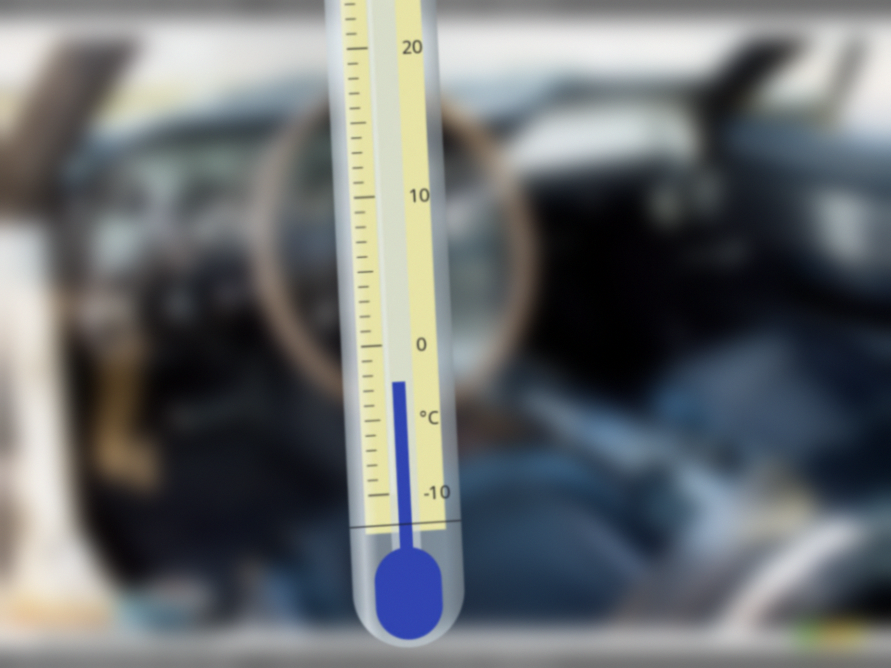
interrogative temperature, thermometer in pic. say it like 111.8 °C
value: -2.5 °C
